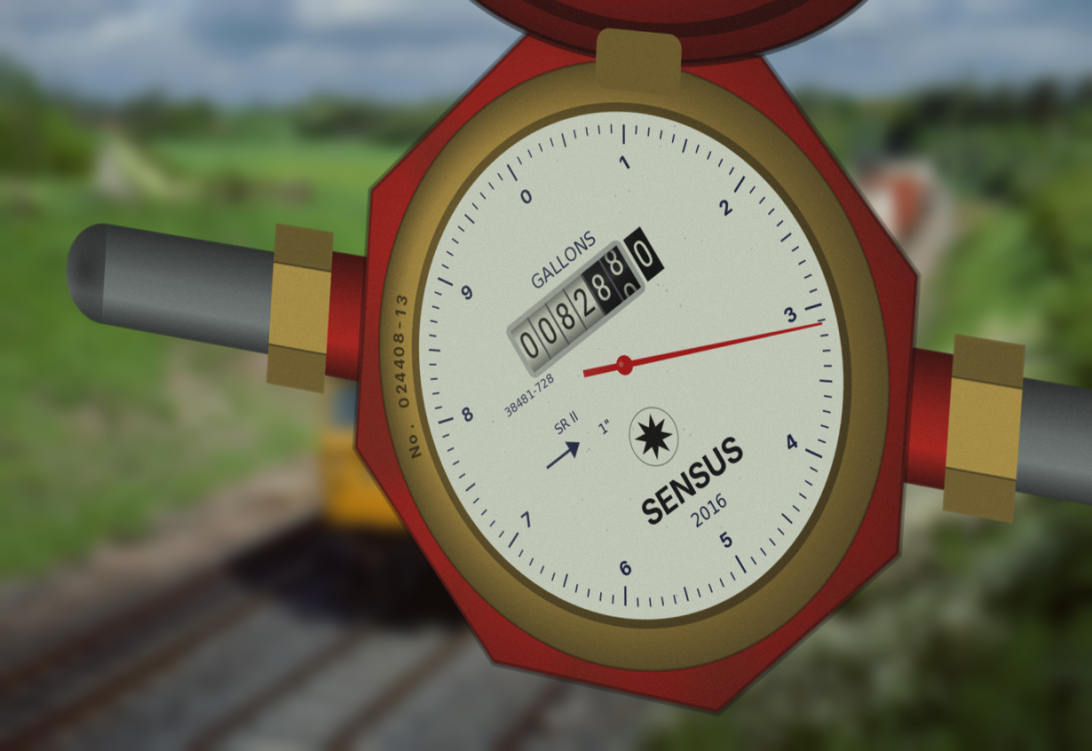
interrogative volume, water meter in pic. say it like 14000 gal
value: 82883.1 gal
